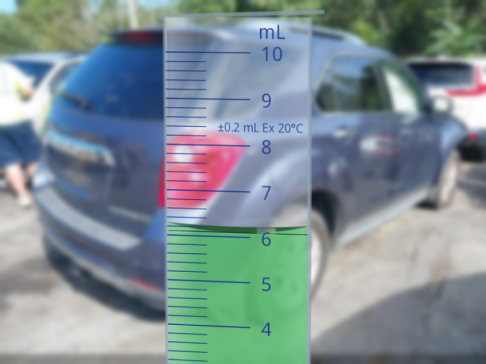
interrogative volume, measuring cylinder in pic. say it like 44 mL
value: 6.1 mL
